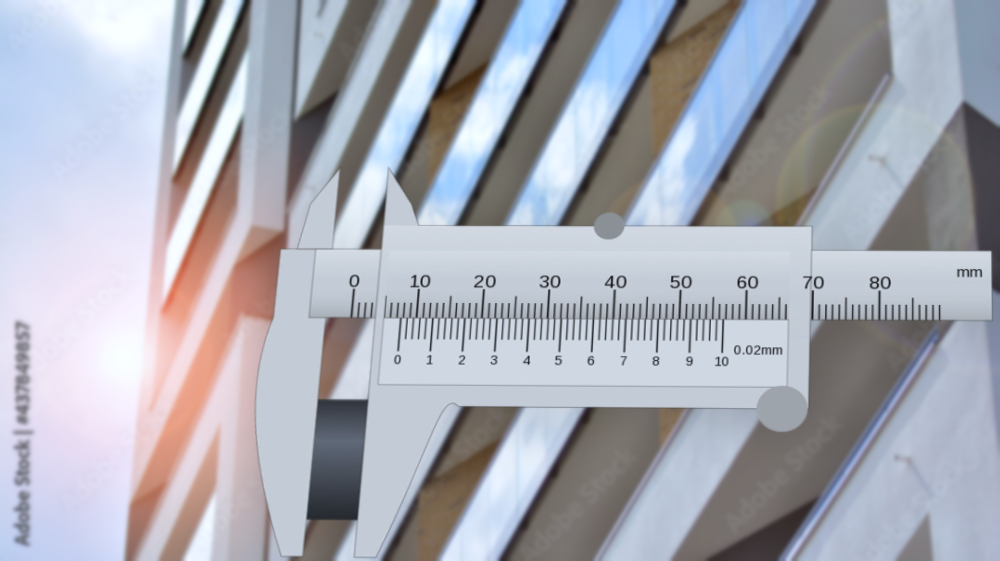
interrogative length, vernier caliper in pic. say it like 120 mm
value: 7.6 mm
